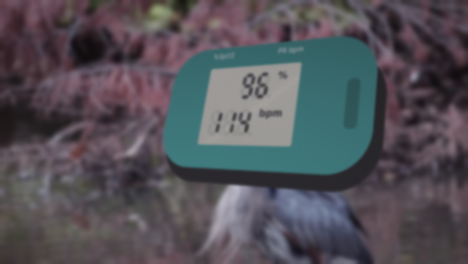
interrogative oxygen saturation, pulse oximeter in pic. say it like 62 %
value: 96 %
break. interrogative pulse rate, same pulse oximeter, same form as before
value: 114 bpm
